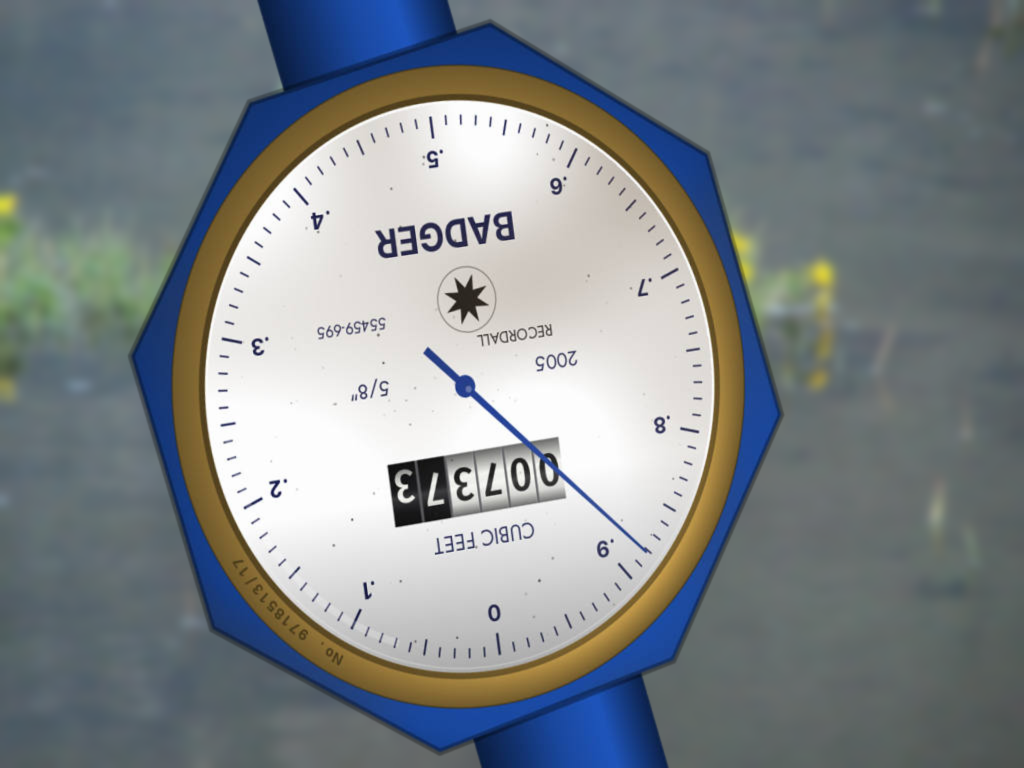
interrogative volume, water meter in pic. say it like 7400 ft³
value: 7372.88 ft³
